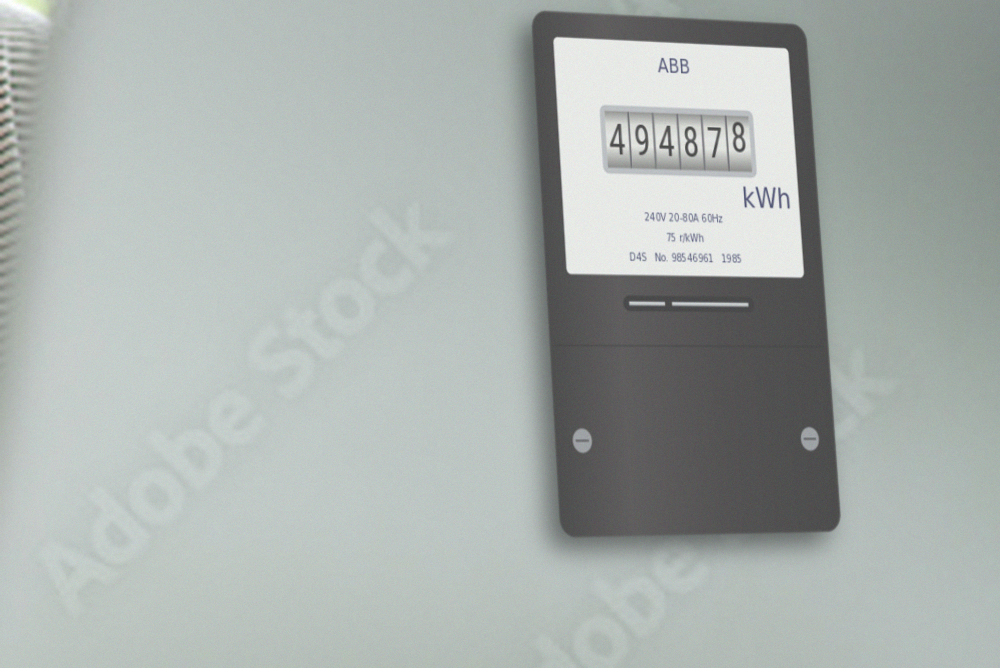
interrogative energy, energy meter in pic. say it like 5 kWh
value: 494878 kWh
